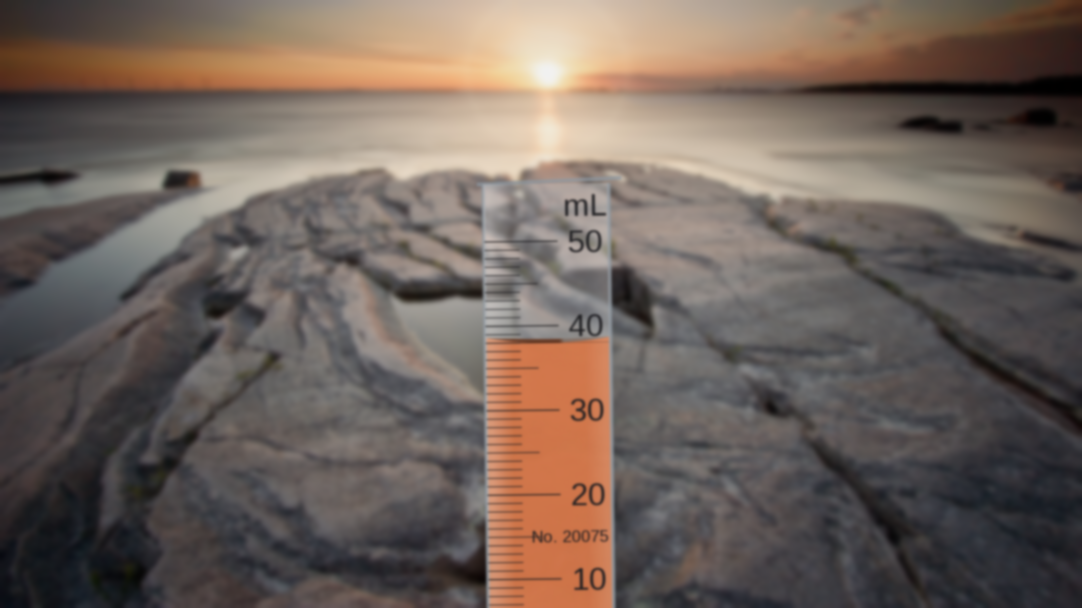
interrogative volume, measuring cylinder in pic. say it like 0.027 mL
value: 38 mL
